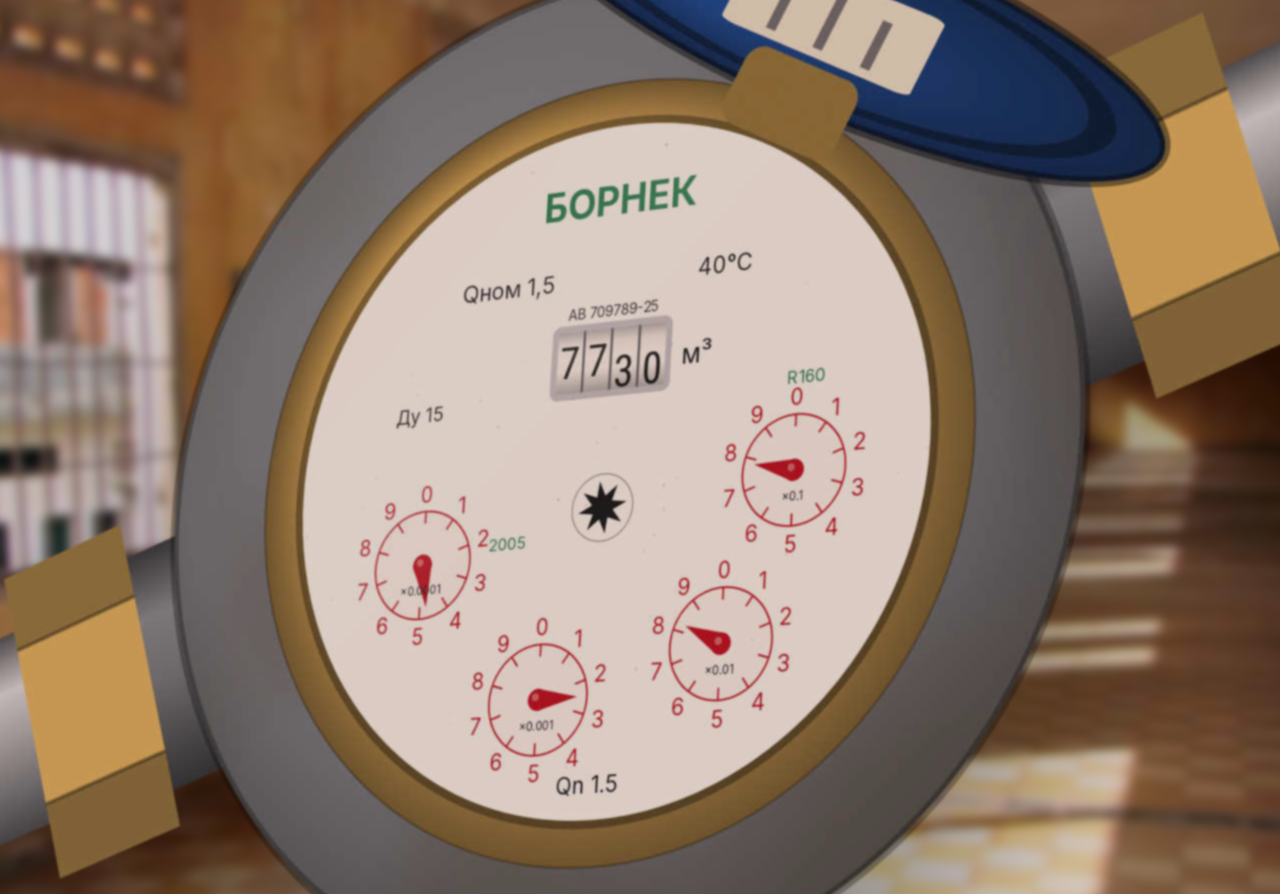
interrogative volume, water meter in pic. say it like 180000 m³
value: 7729.7824 m³
